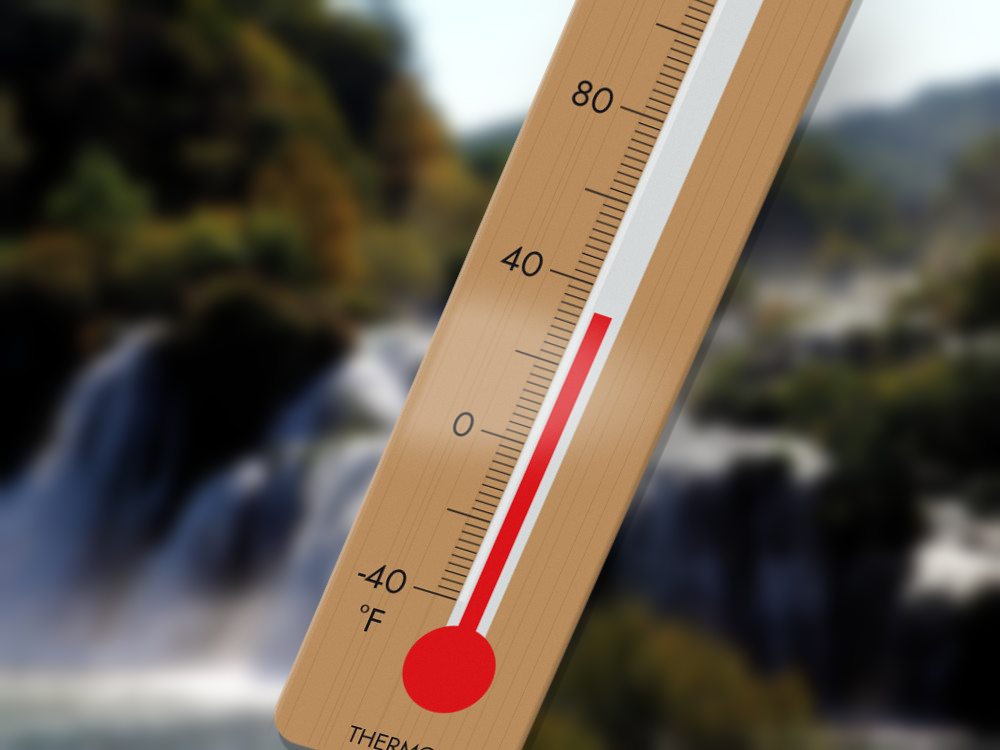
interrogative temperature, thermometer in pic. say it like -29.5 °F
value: 34 °F
